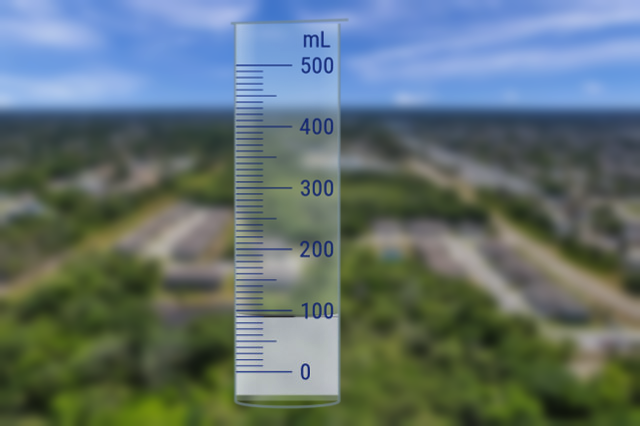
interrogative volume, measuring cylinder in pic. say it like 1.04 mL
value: 90 mL
